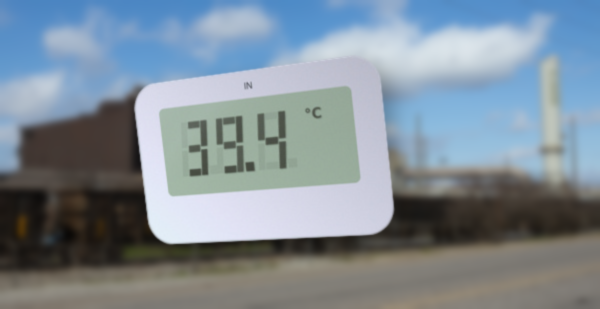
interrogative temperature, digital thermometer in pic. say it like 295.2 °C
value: 39.4 °C
